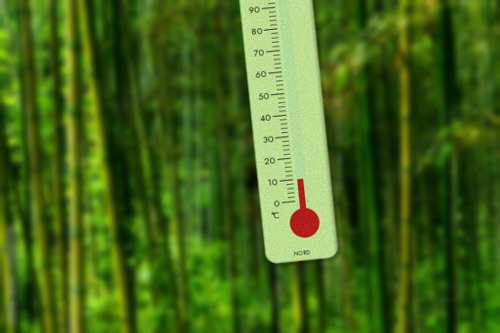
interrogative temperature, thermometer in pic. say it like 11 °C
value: 10 °C
